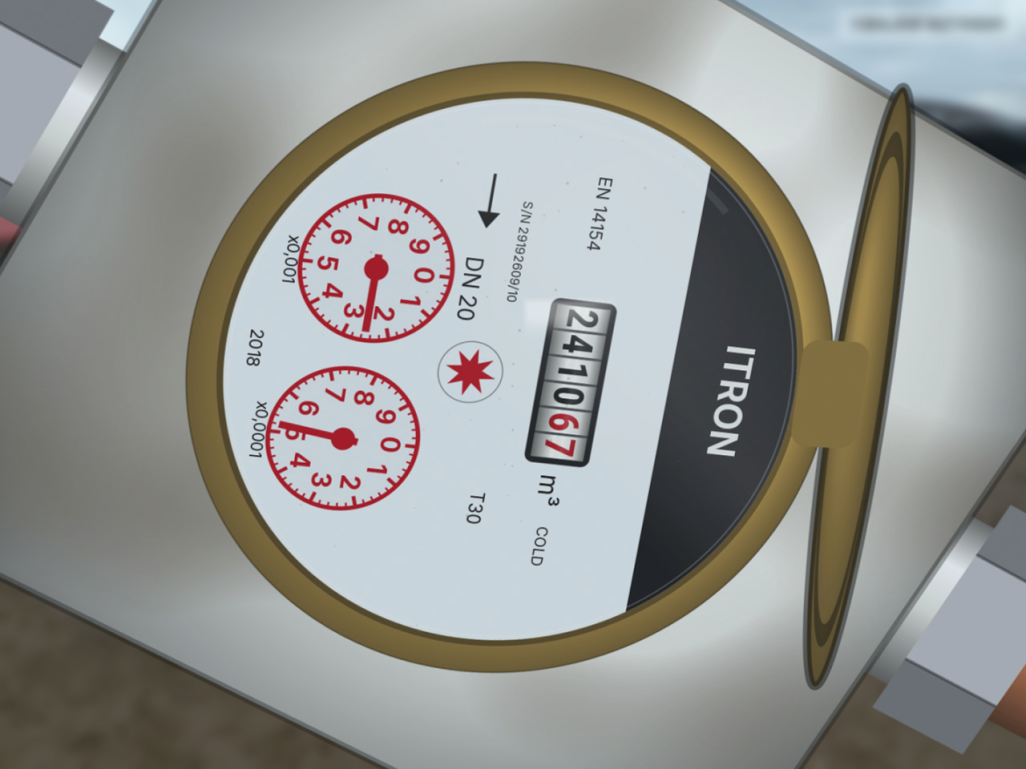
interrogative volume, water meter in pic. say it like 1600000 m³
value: 2410.6725 m³
